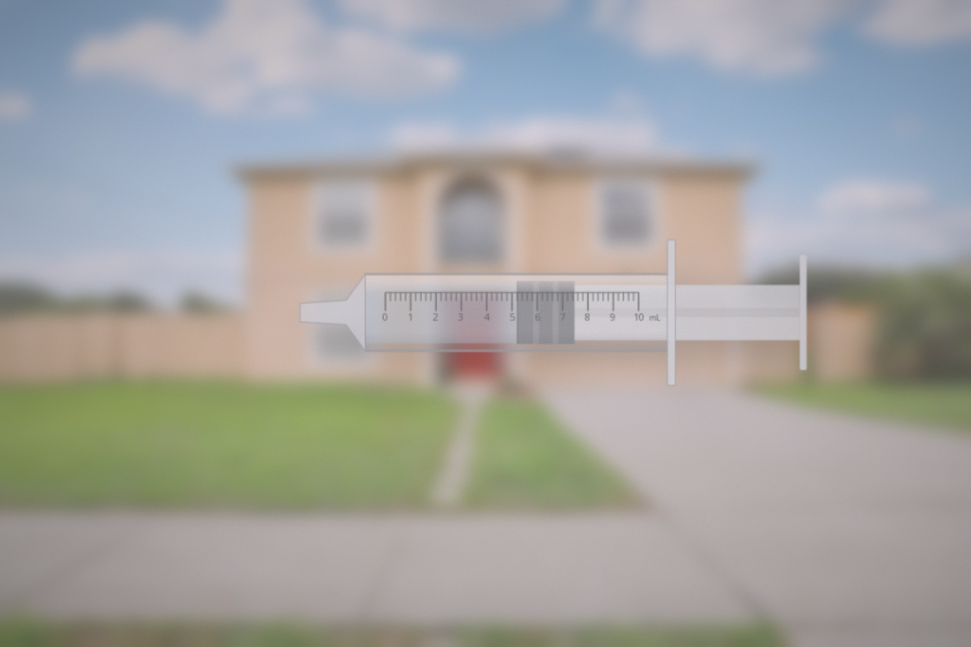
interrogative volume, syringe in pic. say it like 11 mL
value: 5.2 mL
